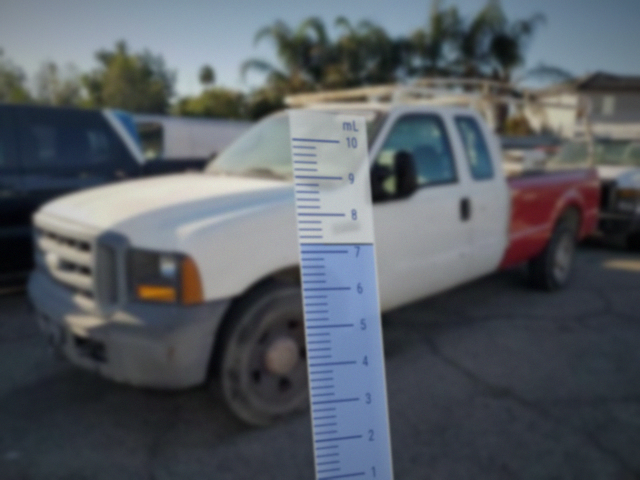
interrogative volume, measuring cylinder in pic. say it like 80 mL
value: 7.2 mL
